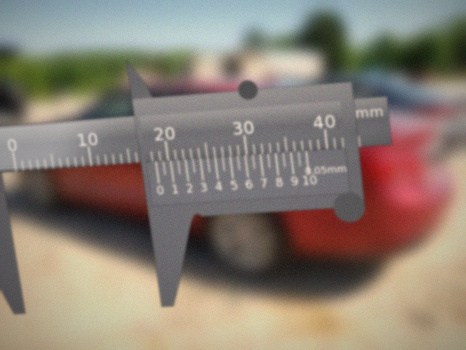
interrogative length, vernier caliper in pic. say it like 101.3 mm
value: 18.4 mm
